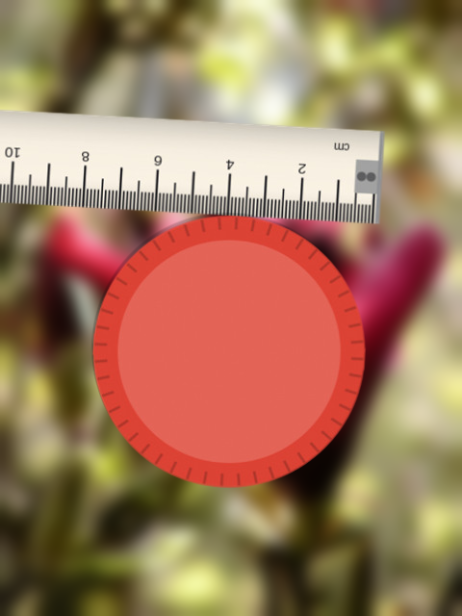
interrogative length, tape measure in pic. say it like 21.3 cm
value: 7.5 cm
